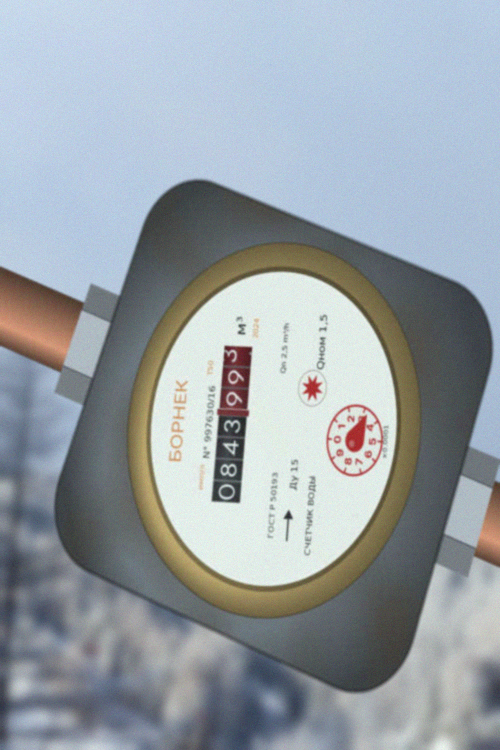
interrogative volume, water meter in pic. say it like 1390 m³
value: 843.9933 m³
